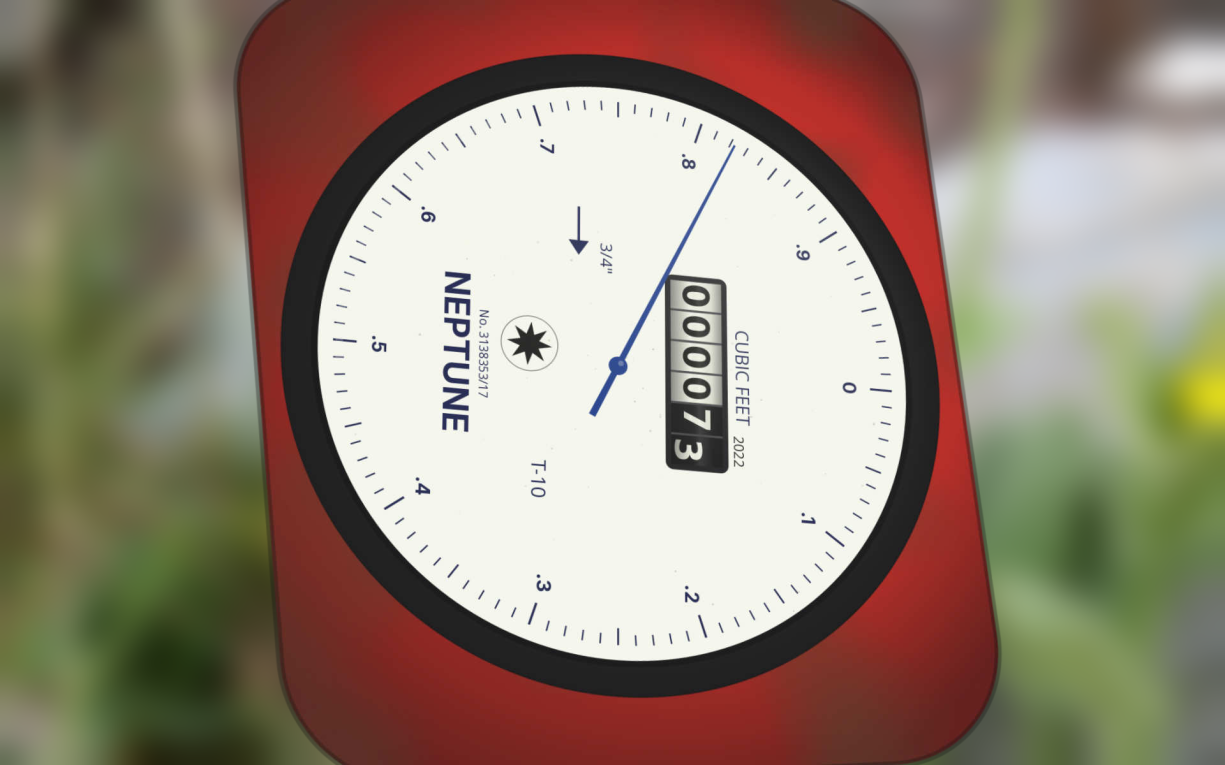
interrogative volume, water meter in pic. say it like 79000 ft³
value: 72.82 ft³
